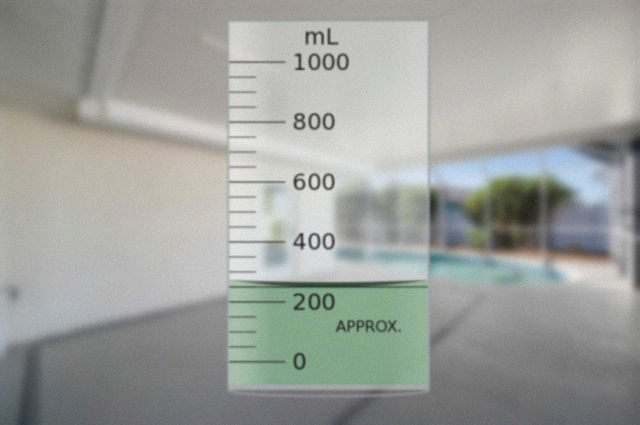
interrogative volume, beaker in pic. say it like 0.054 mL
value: 250 mL
